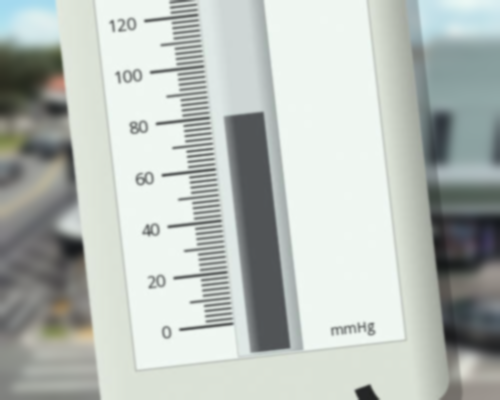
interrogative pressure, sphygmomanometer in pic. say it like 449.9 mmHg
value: 80 mmHg
